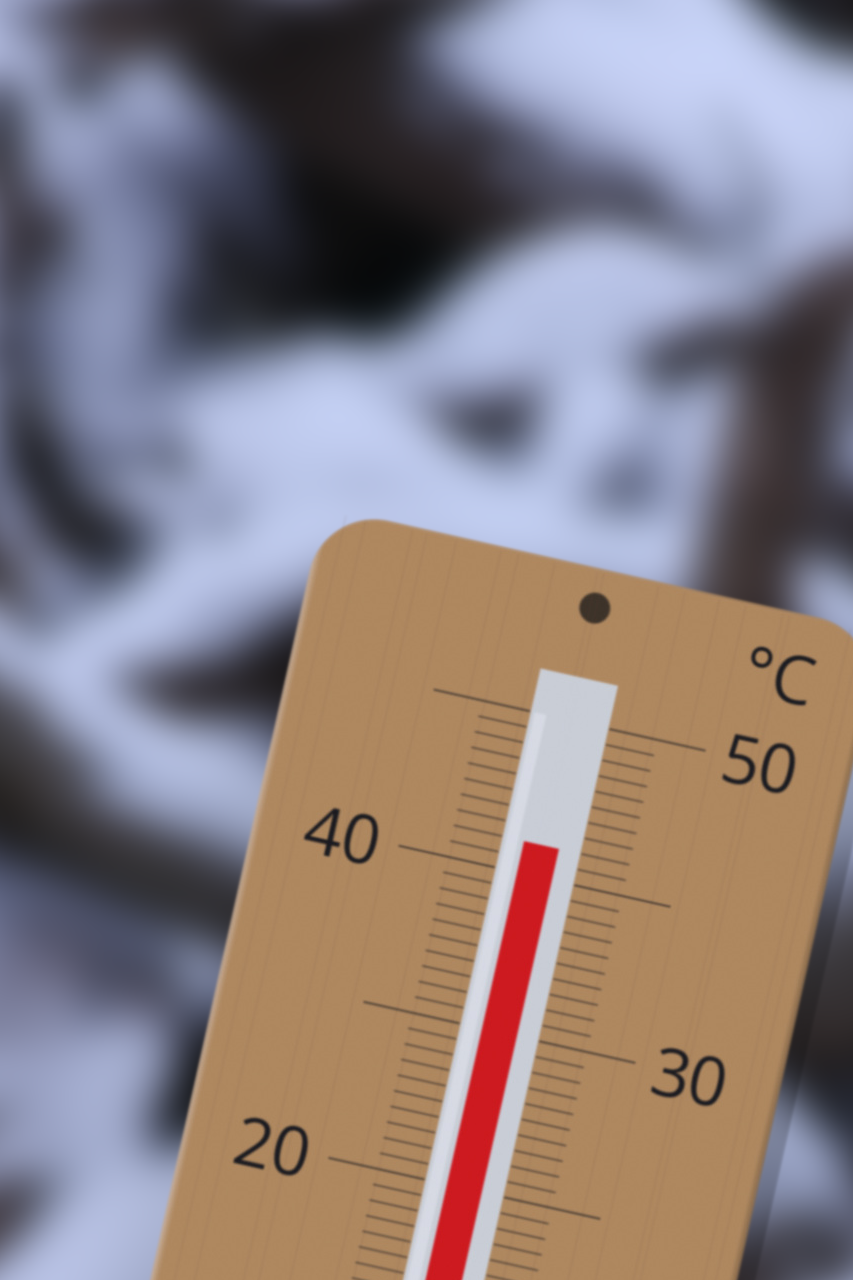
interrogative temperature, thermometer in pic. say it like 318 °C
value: 42 °C
